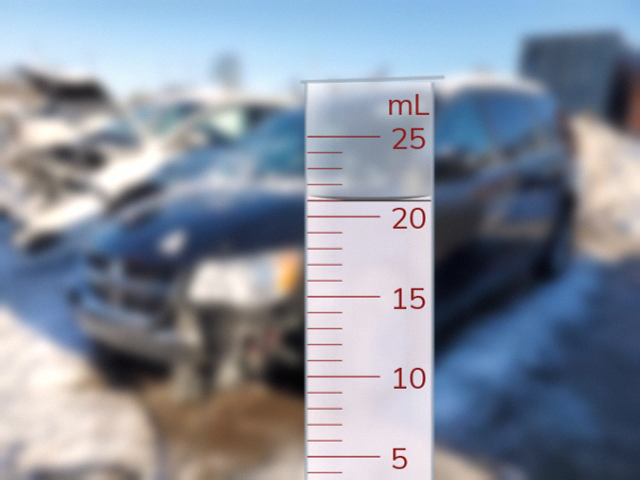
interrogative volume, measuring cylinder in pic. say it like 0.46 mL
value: 21 mL
